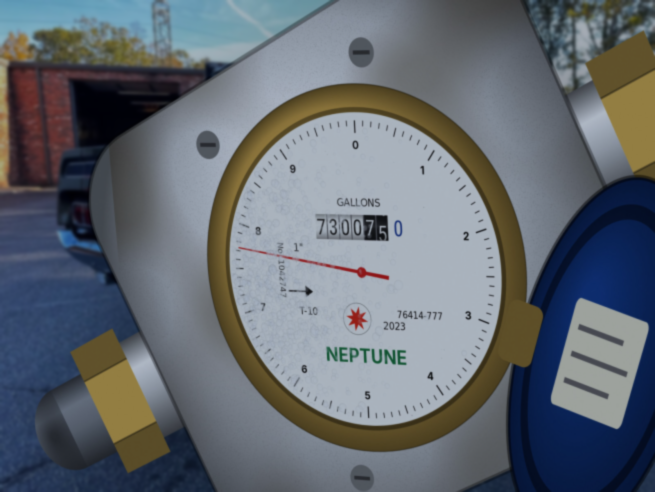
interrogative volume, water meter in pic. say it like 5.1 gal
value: 7300747.7 gal
